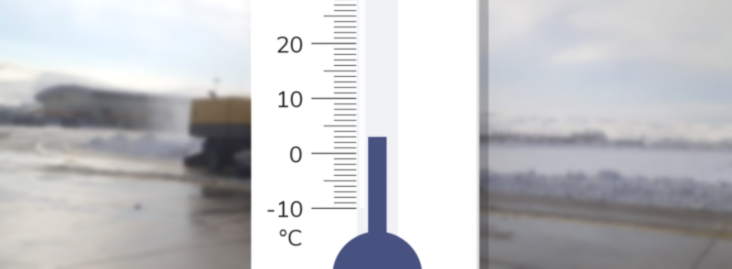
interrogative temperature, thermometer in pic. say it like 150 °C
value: 3 °C
